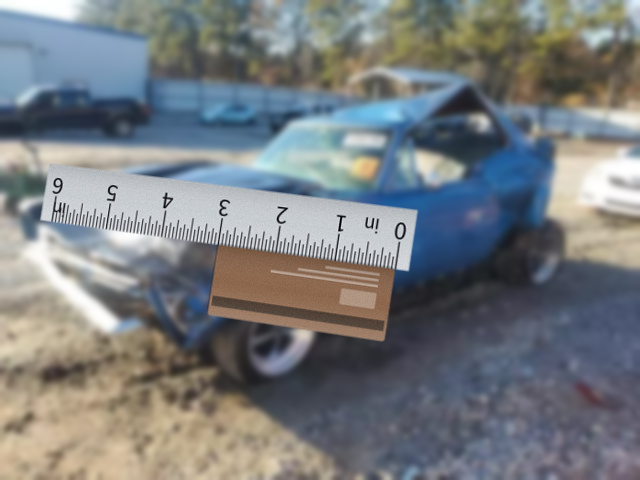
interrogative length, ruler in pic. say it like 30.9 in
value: 3 in
